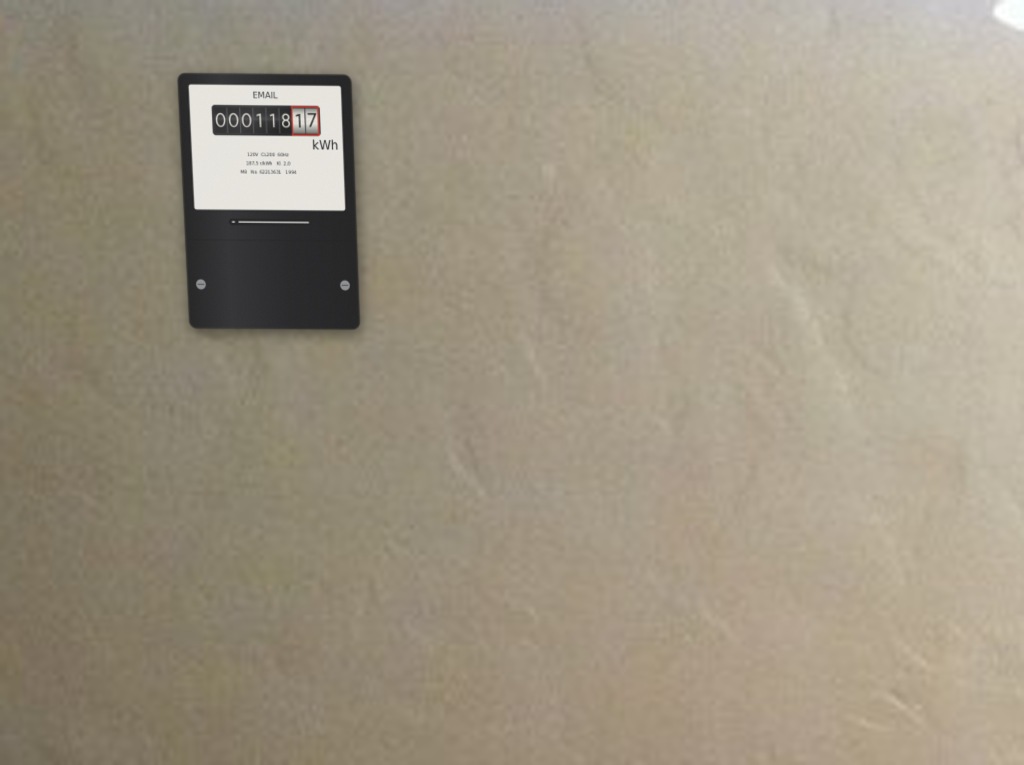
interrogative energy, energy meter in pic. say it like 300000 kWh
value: 118.17 kWh
